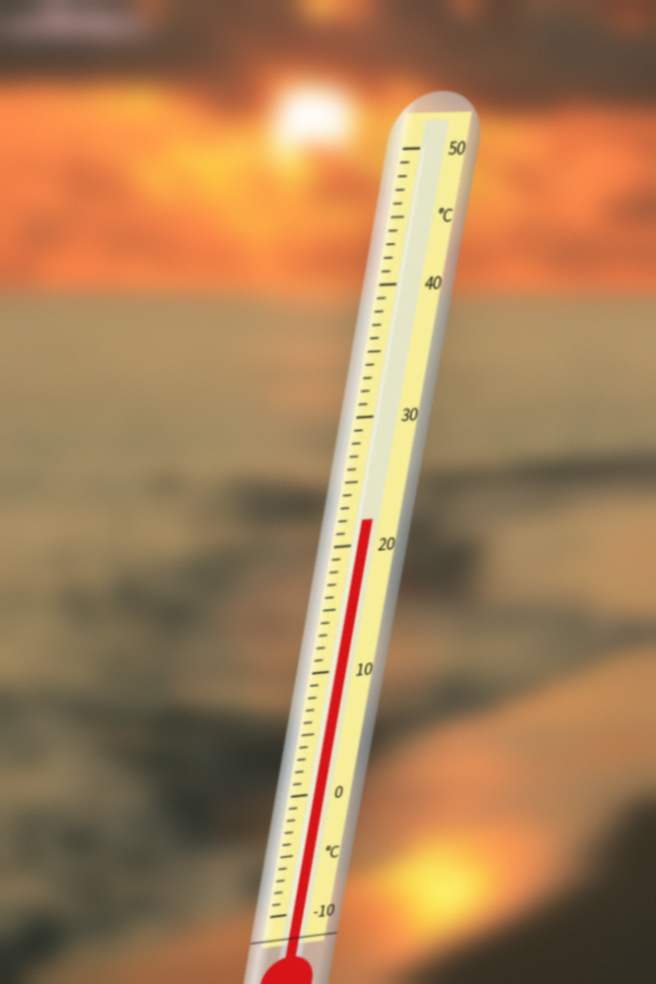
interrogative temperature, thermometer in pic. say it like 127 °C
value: 22 °C
